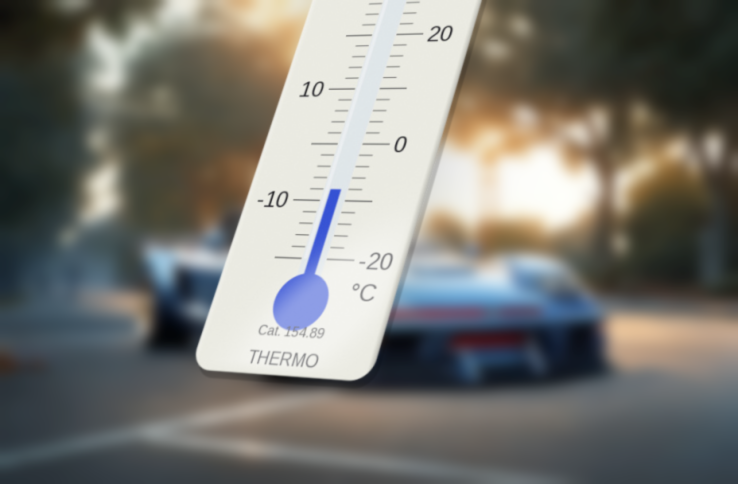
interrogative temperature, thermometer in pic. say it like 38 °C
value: -8 °C
